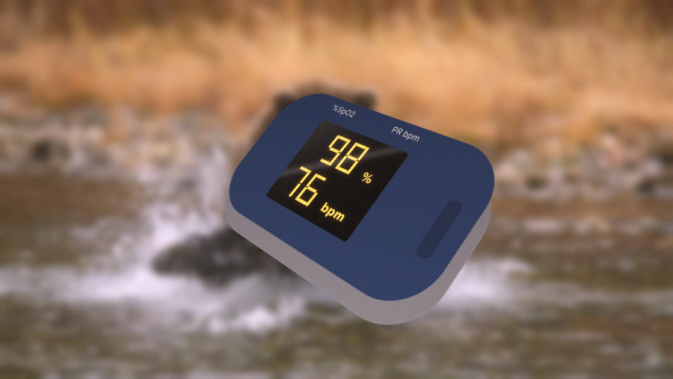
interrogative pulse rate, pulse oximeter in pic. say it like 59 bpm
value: 76 bpm
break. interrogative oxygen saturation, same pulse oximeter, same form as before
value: 98 %
